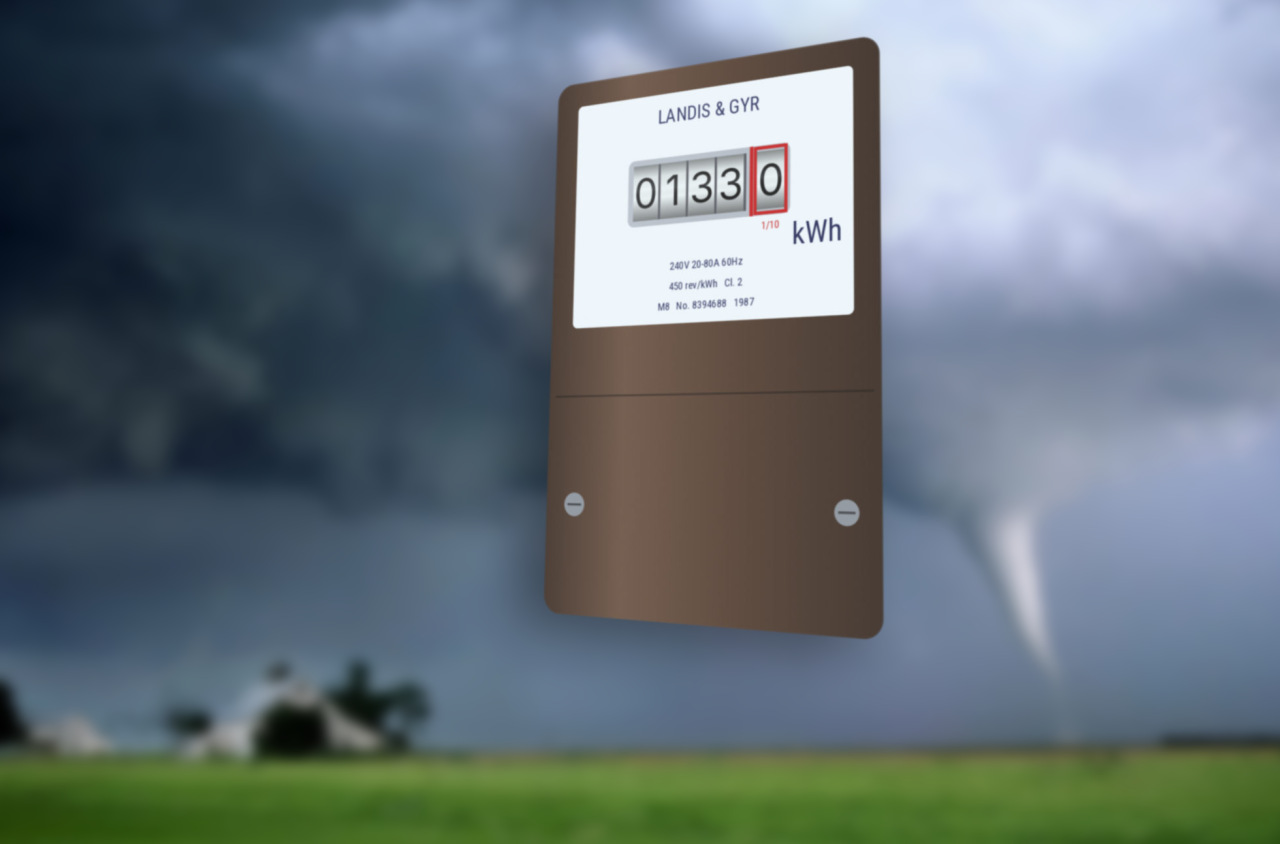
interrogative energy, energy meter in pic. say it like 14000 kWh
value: 133.0 kWh
